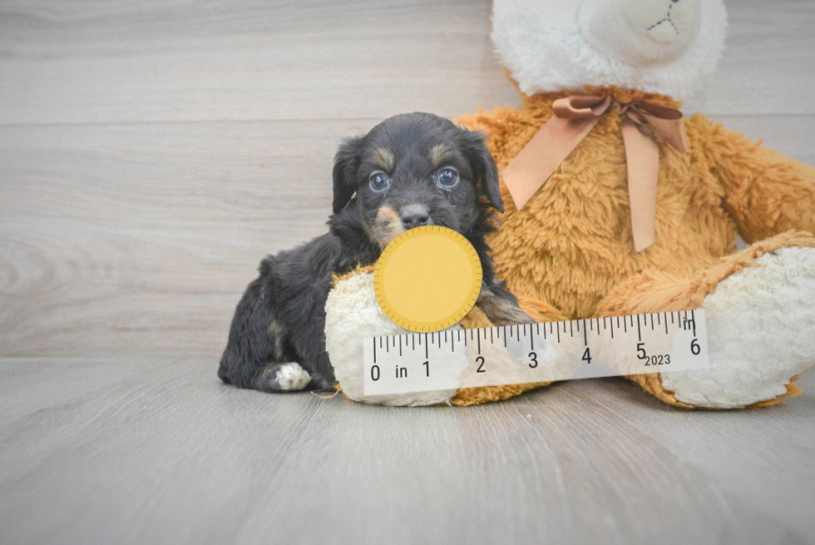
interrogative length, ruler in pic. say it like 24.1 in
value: 2.125 in
